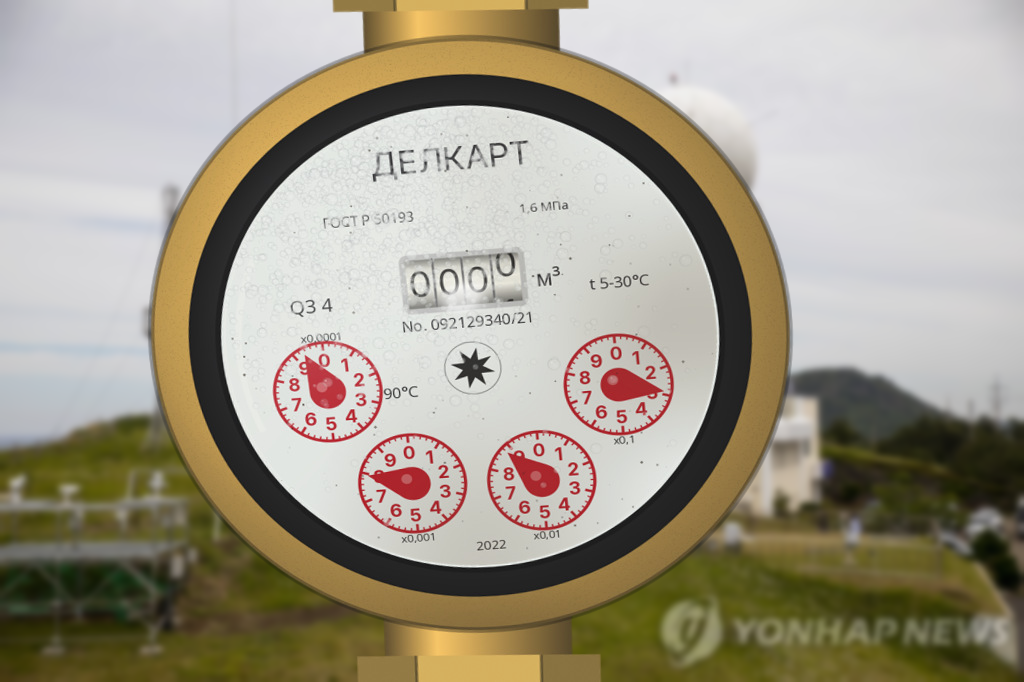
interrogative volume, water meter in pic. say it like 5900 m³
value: 0.2879 m³
